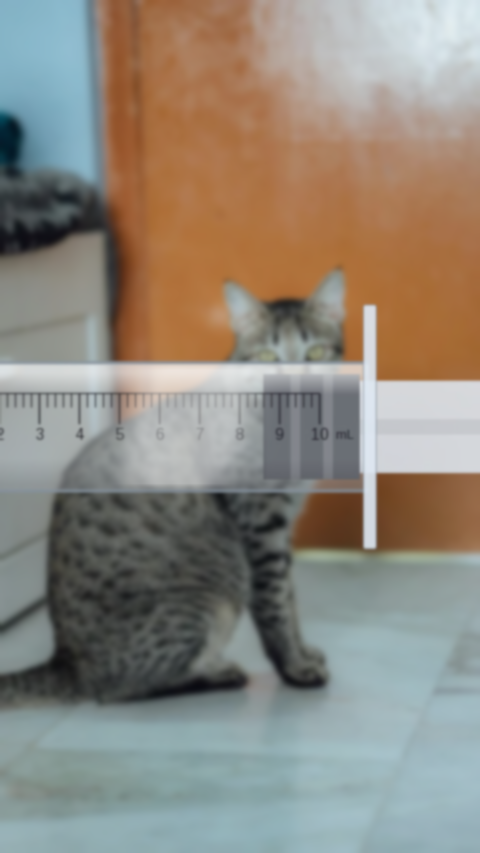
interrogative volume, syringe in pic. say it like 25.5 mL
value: 8.6 mL
